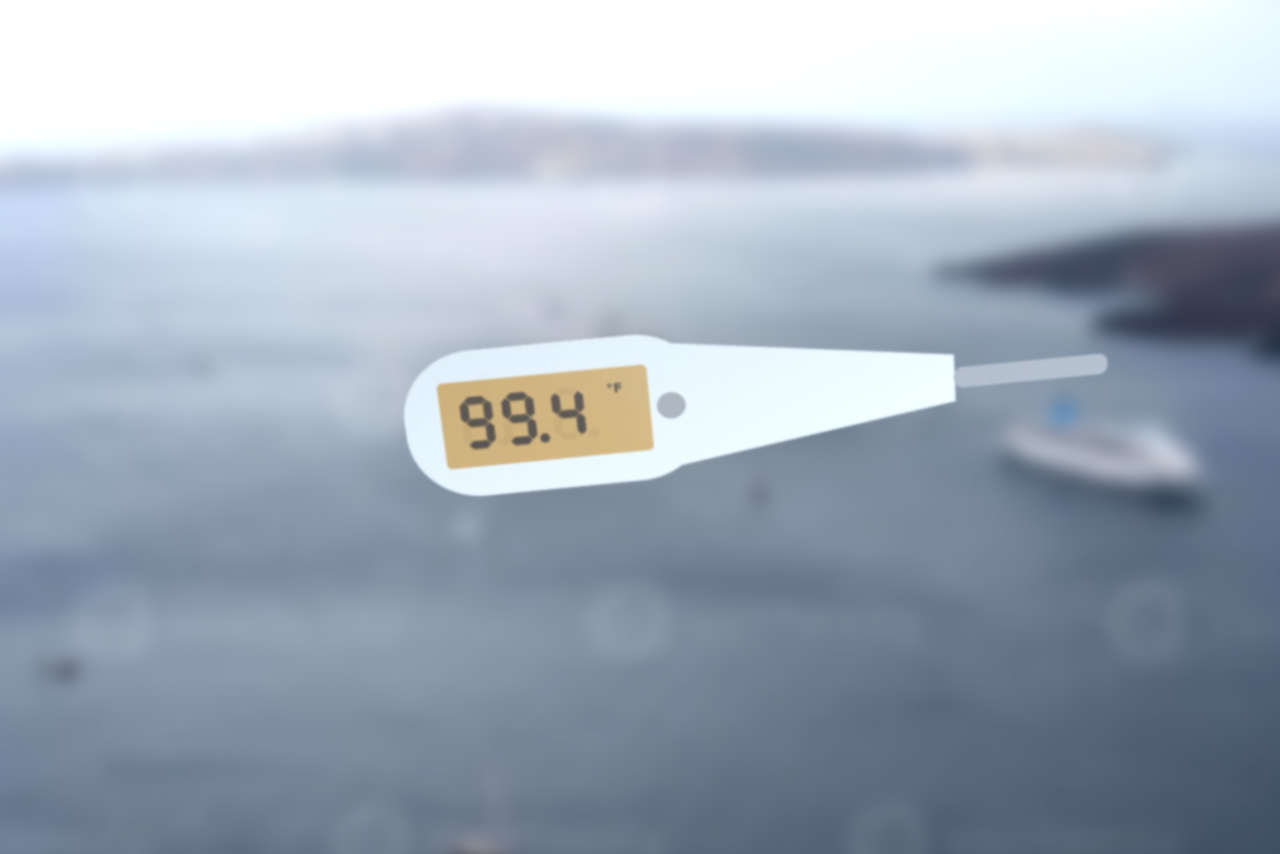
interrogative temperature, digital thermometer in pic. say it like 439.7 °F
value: 99.4 °F
